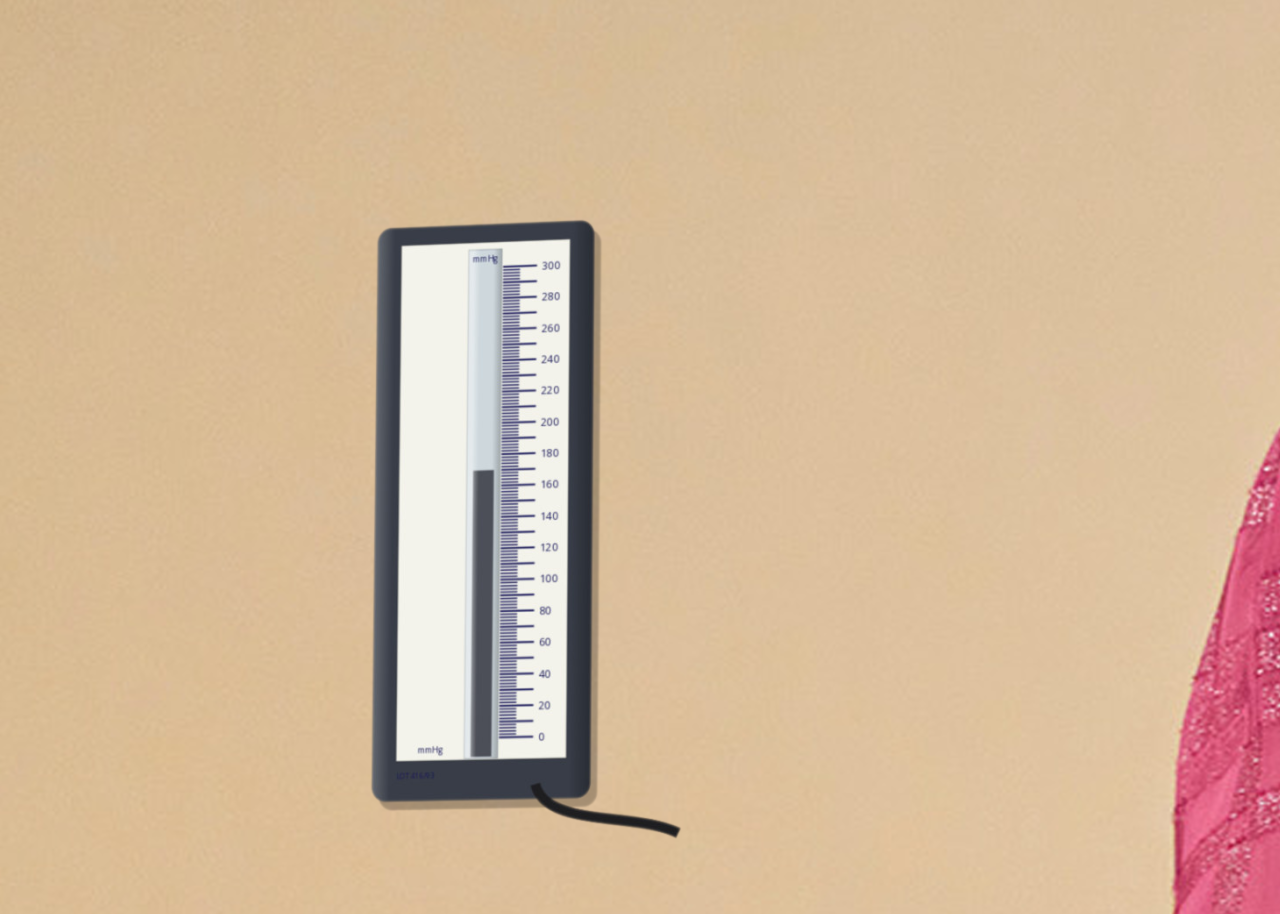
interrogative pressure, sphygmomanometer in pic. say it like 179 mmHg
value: 170 mmHg
